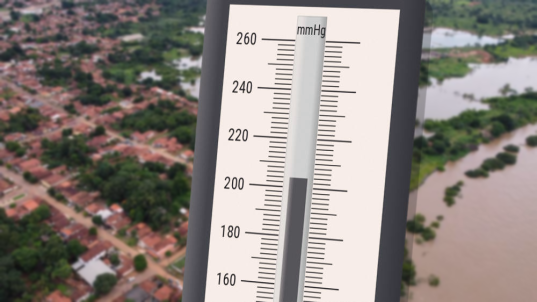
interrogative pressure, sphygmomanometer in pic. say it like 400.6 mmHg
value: 204 mmHg
